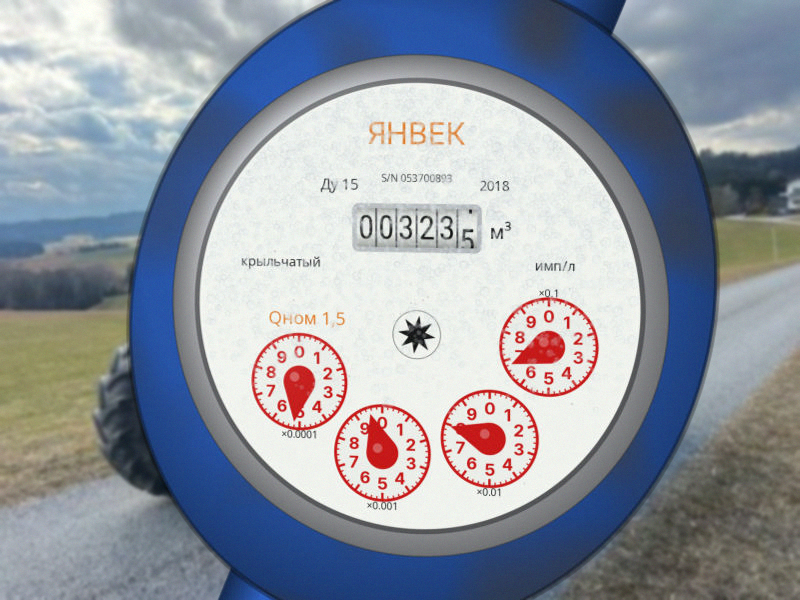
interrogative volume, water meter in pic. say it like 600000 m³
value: 3234.6795 m³
